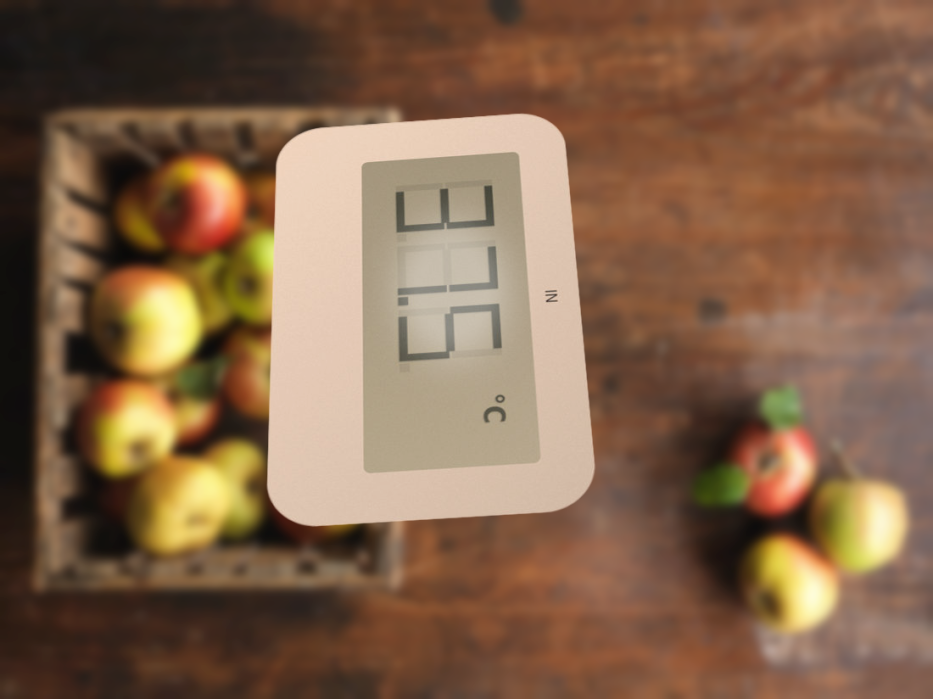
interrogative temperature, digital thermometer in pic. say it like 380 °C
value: 37.5 °C
